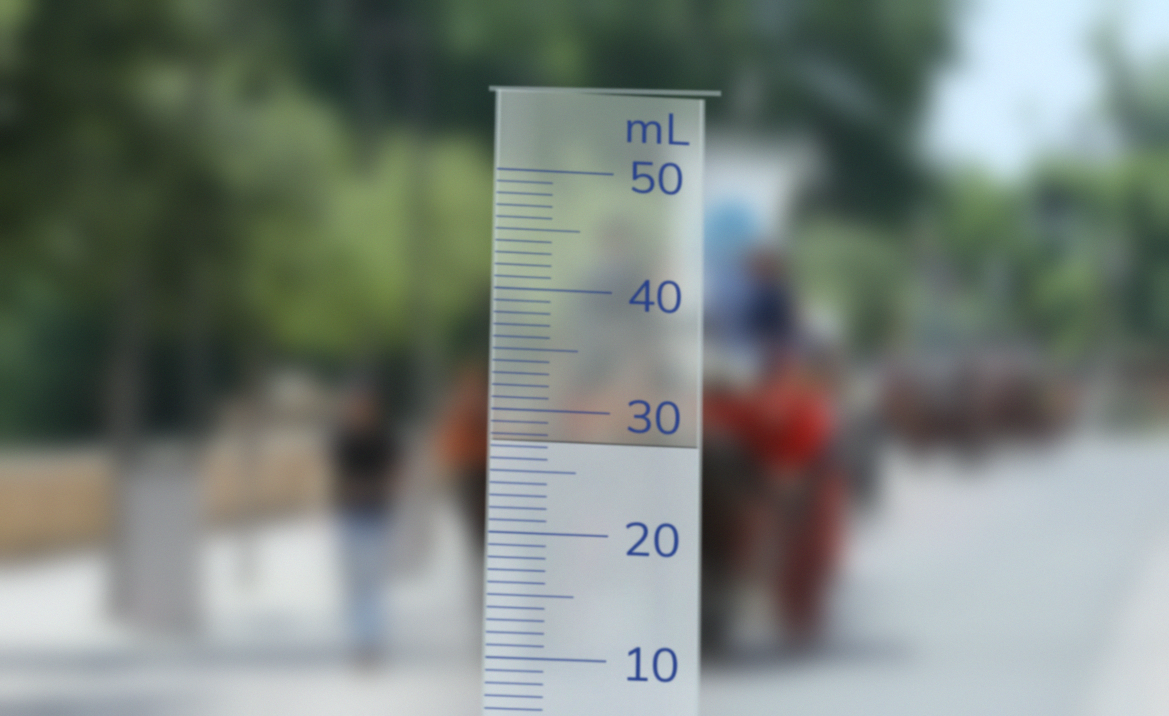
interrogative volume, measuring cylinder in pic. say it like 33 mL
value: 27.5 mL
